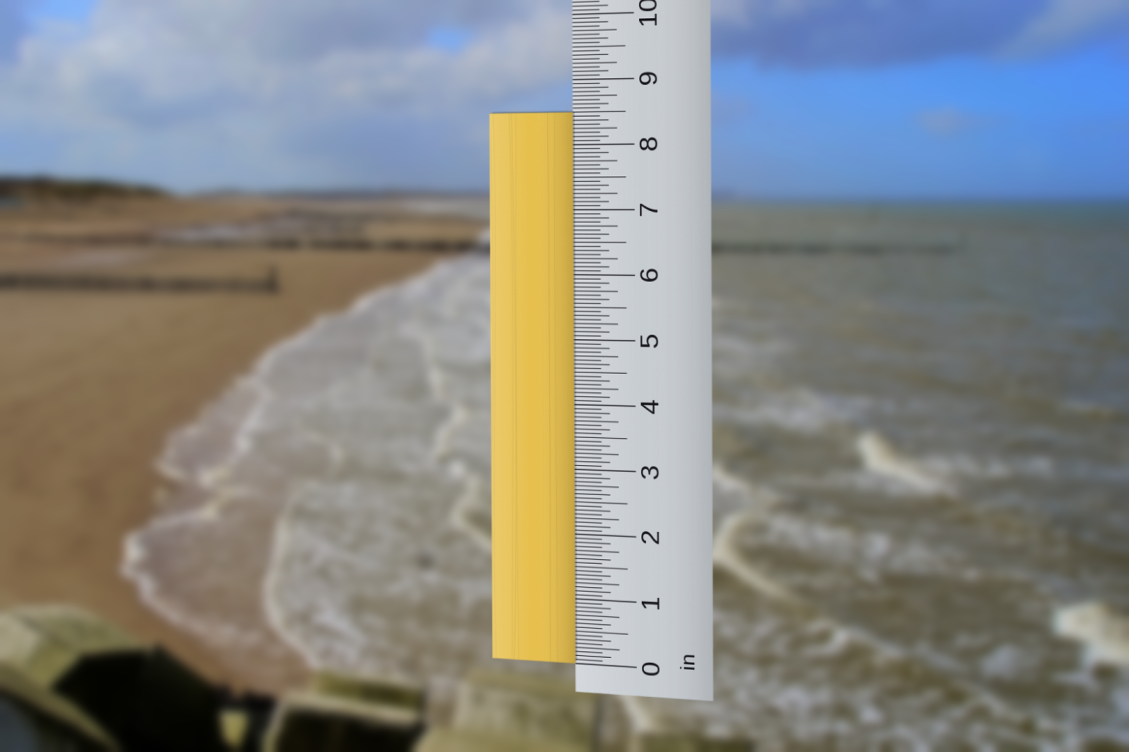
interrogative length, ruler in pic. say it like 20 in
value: 8.5 in
